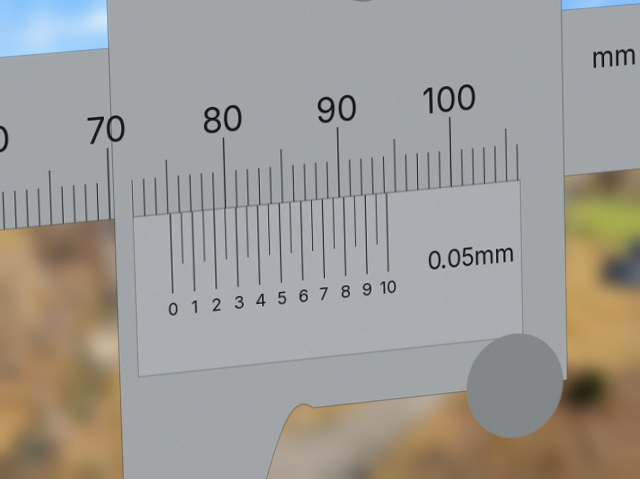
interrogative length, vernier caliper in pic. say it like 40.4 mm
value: 75.2 mm
